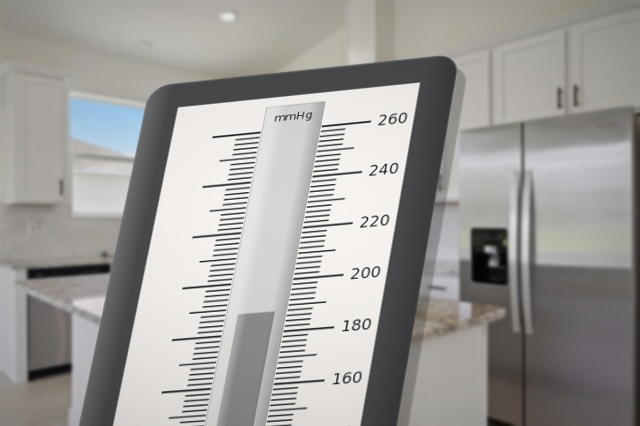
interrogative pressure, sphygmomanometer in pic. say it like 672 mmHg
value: 188 mmHg
